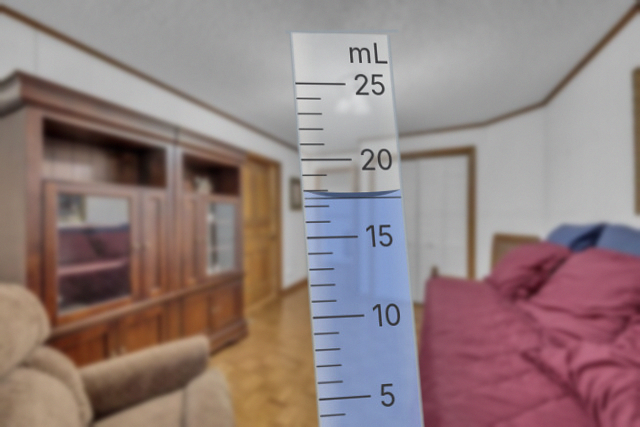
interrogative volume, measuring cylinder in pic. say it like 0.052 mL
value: 17.5 mL
